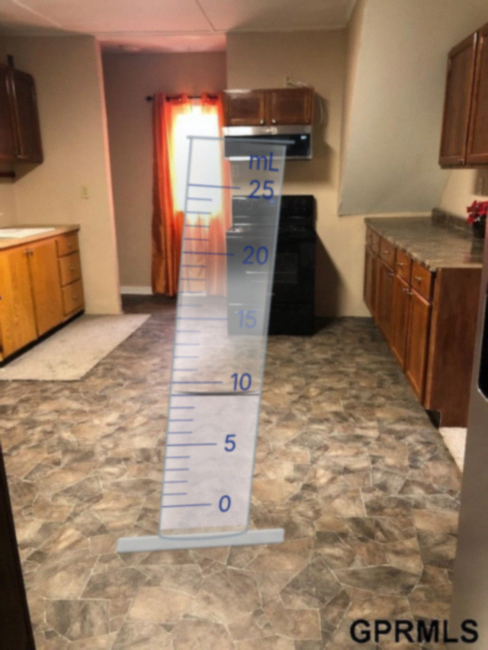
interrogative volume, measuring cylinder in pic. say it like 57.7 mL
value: 9 mL
